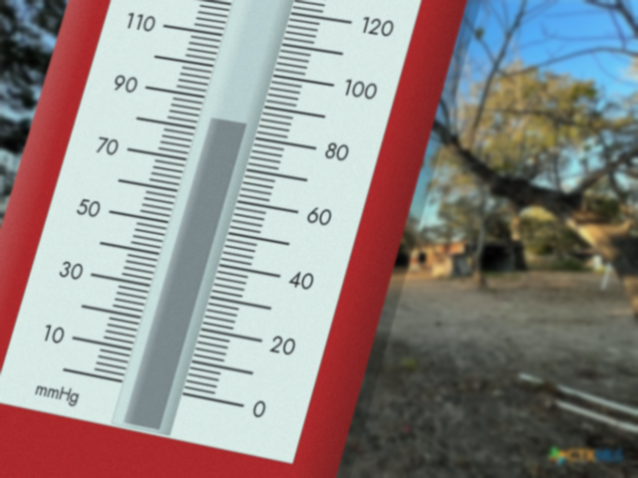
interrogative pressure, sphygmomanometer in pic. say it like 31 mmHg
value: 84 mmHg
